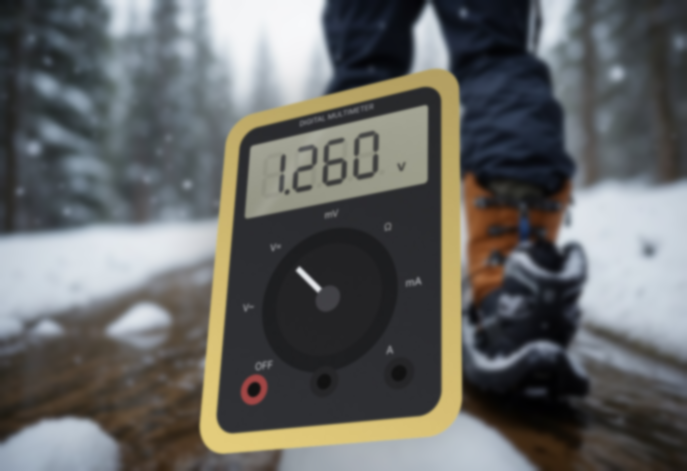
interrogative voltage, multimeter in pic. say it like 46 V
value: 1.260 V
